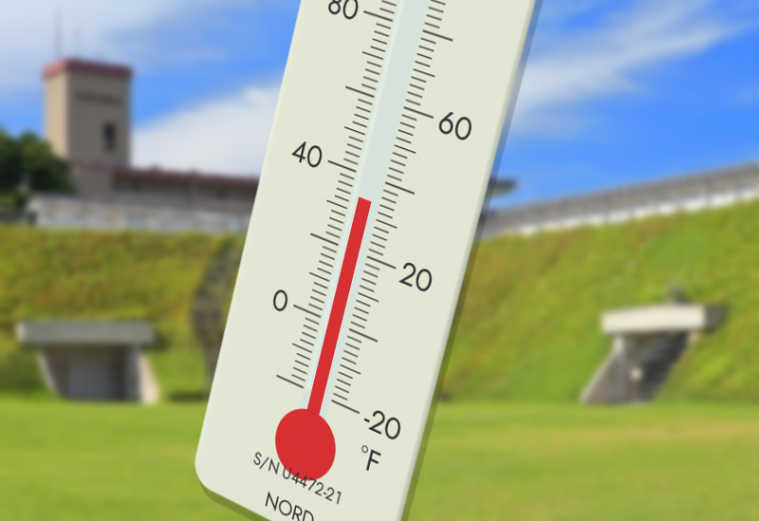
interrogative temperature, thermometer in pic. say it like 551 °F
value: 34 °F
